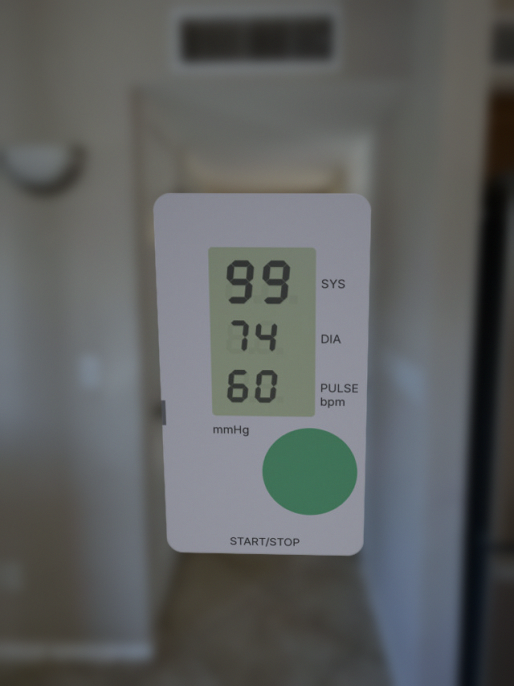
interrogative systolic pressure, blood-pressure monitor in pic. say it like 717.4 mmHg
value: 99 mmHg
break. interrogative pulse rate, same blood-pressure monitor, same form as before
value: 60 bpm
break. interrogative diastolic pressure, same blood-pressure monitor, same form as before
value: 74 mmHg
